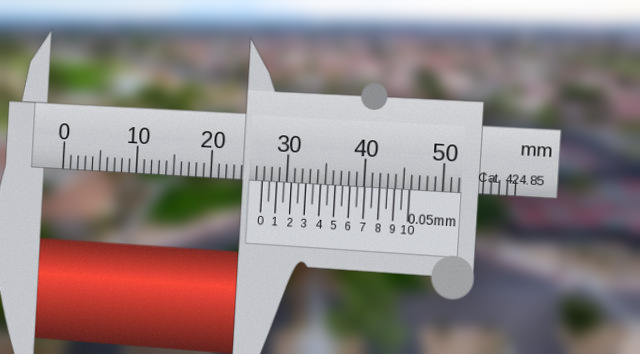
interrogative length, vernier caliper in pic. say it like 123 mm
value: 26.8 mm
